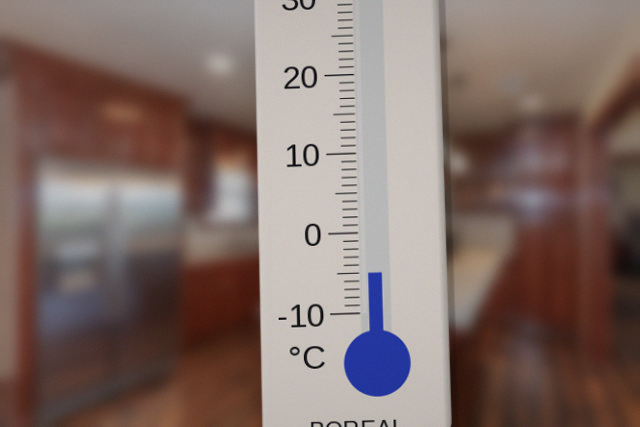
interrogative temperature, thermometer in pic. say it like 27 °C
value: -5 °C
